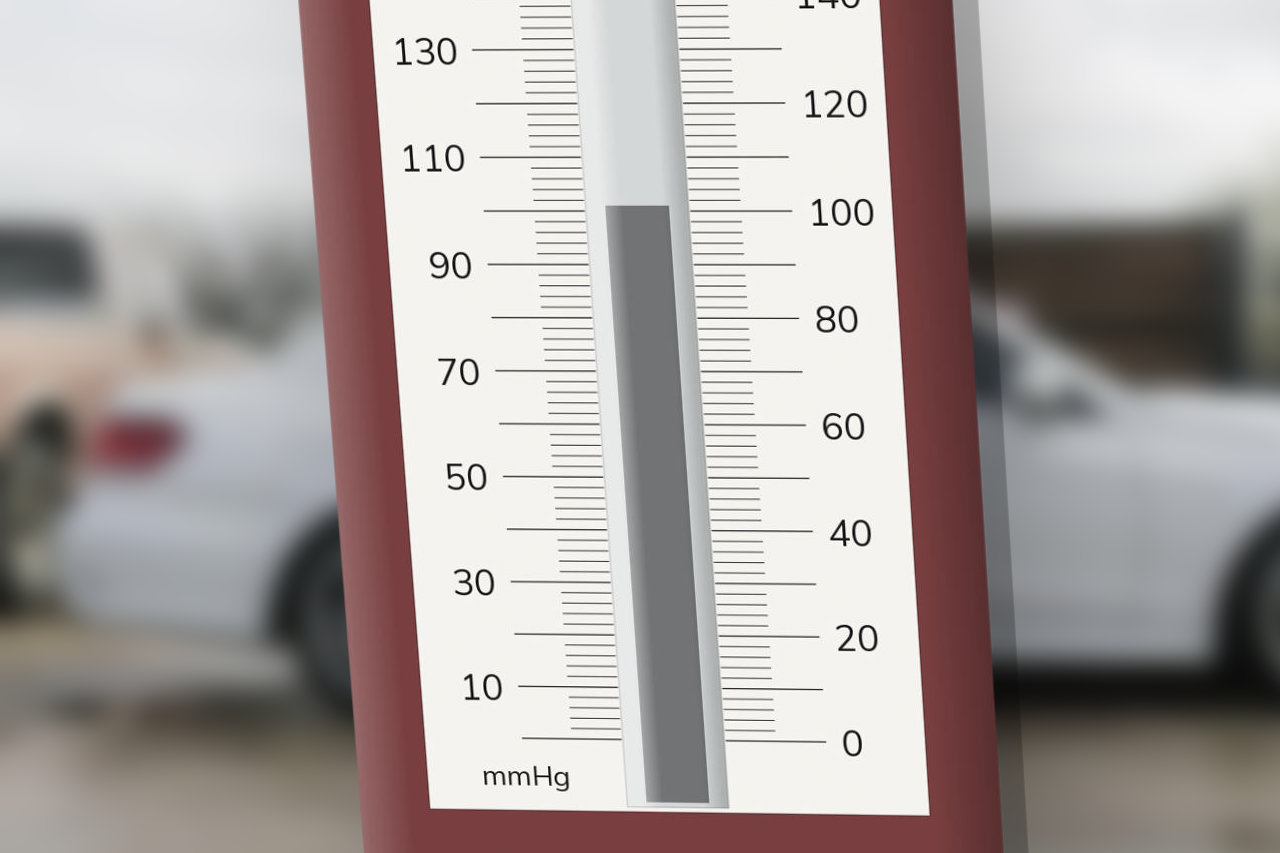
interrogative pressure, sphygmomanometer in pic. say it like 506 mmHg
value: 101 mmHg
